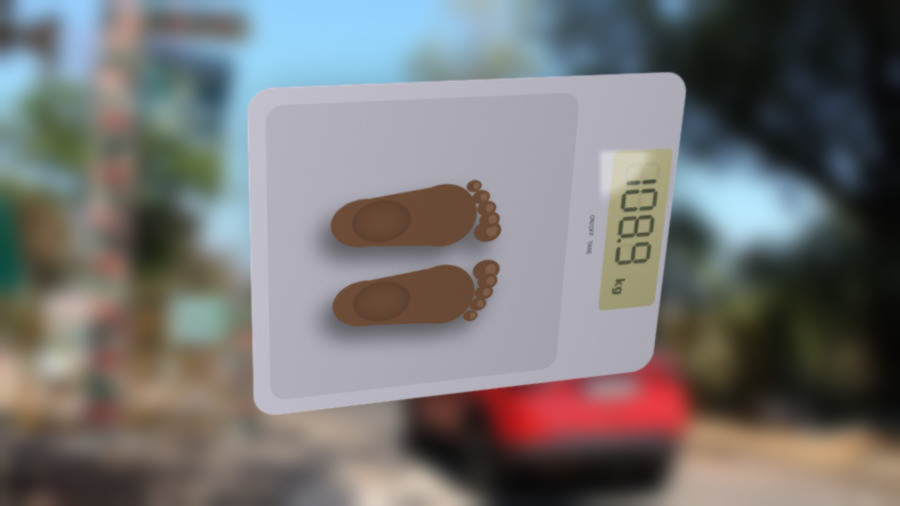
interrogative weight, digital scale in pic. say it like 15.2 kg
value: 108.9 kg
